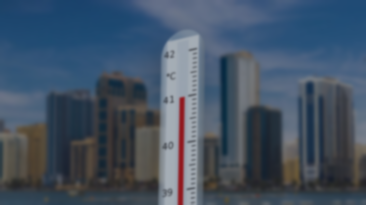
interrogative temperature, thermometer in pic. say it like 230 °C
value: 41 °C
